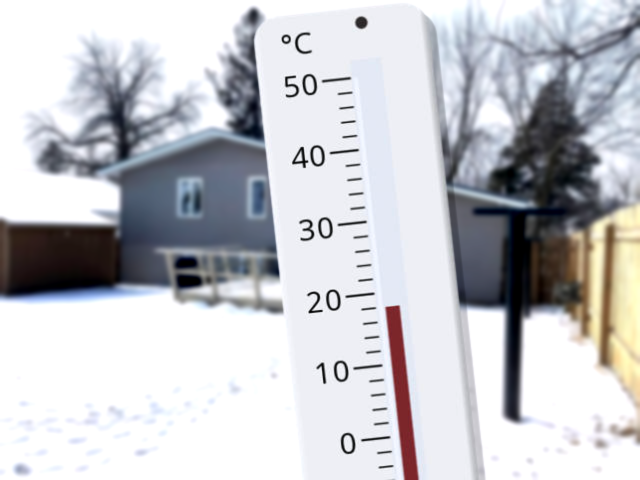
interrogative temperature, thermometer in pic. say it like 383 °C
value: 18 °C
